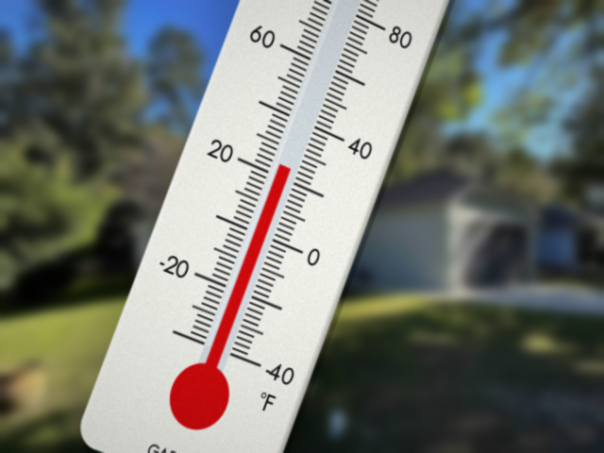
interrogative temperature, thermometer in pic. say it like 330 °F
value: 24 °F
